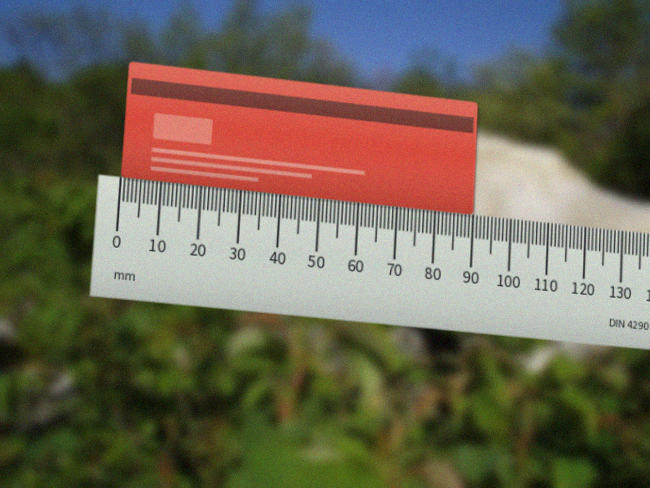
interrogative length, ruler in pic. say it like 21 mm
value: 90 mm
